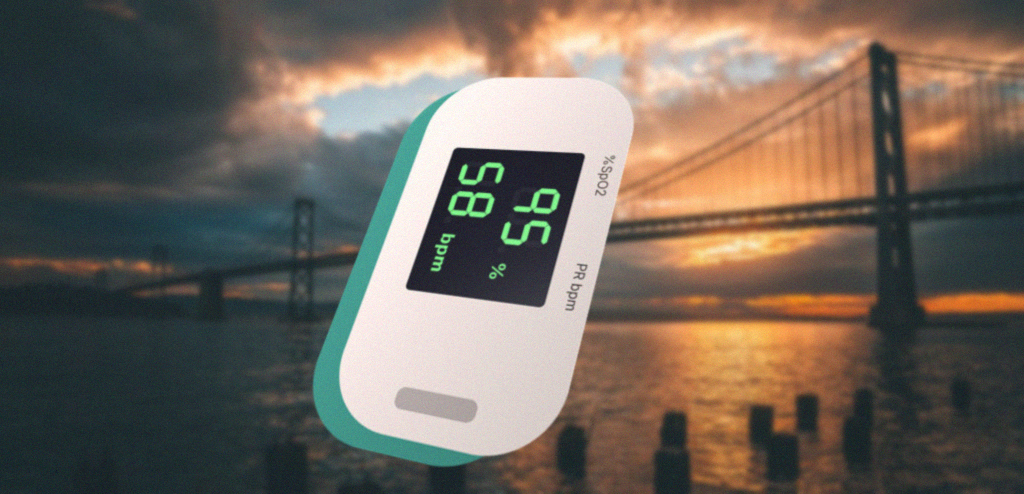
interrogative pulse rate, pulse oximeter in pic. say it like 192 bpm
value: 58 bpm
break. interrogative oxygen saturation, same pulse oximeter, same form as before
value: 95 %
